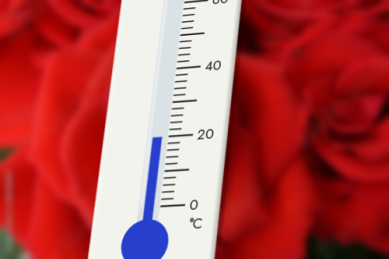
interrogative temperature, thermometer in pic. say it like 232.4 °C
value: 20 °C
